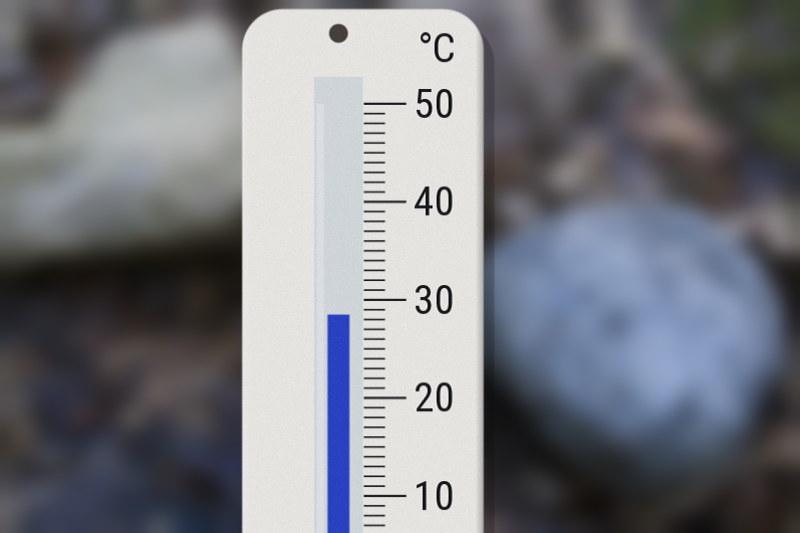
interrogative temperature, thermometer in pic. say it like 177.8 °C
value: 28.5 °C
